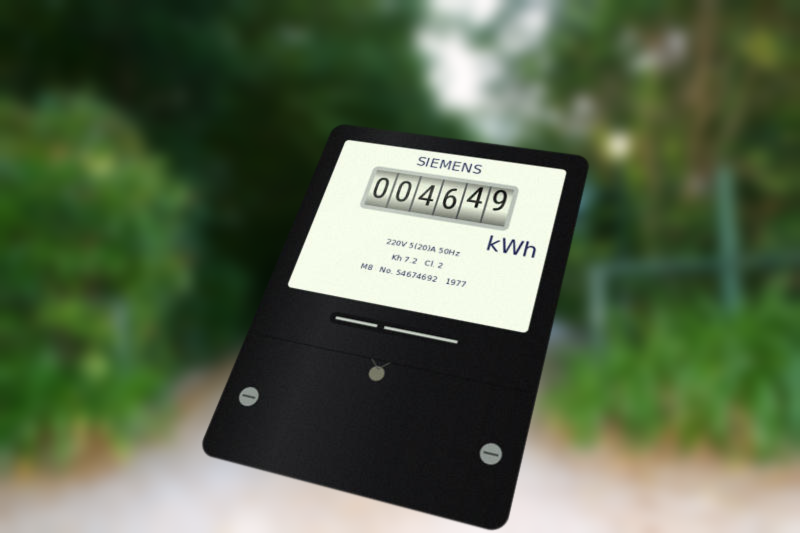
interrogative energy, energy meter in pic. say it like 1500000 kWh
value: 4649 kWh
